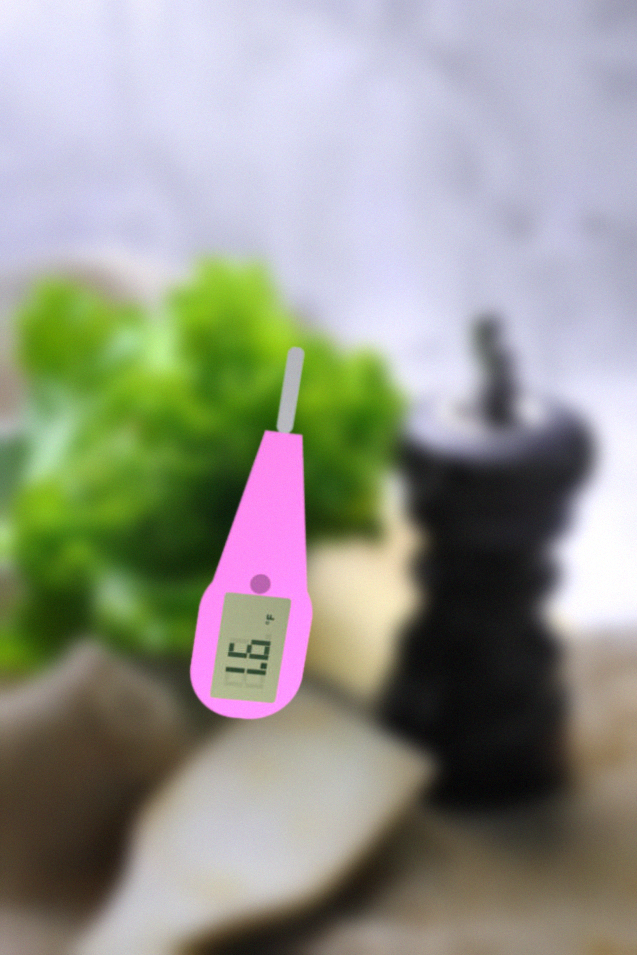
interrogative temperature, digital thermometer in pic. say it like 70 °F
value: 1.6 °F
